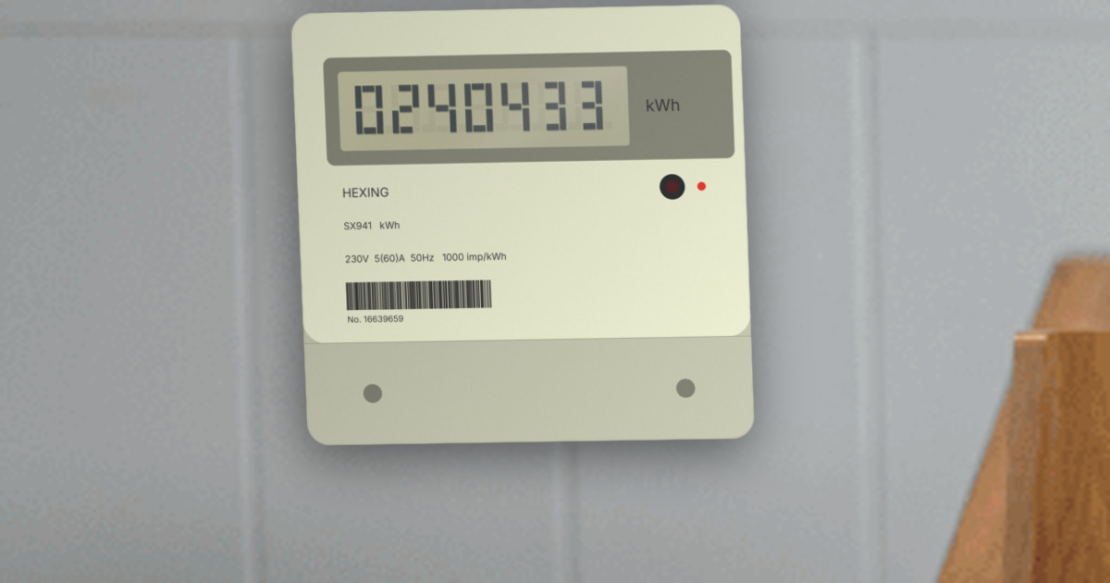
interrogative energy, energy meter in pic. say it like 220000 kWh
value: 240433 kWh
